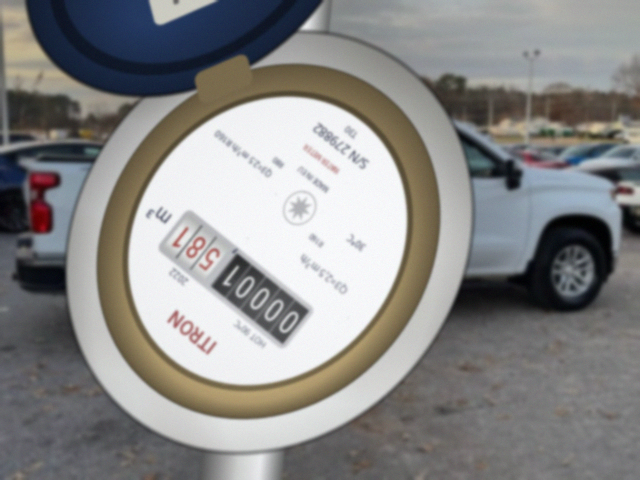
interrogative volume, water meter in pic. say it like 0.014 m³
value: 1.581 m³
